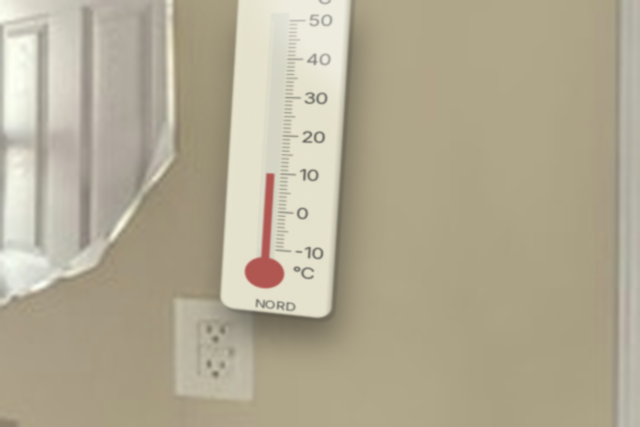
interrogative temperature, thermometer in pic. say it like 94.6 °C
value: 10 °C
